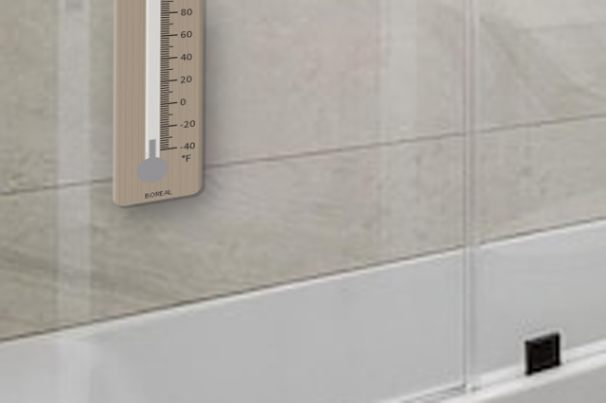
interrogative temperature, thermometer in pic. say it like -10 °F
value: -30 °F
